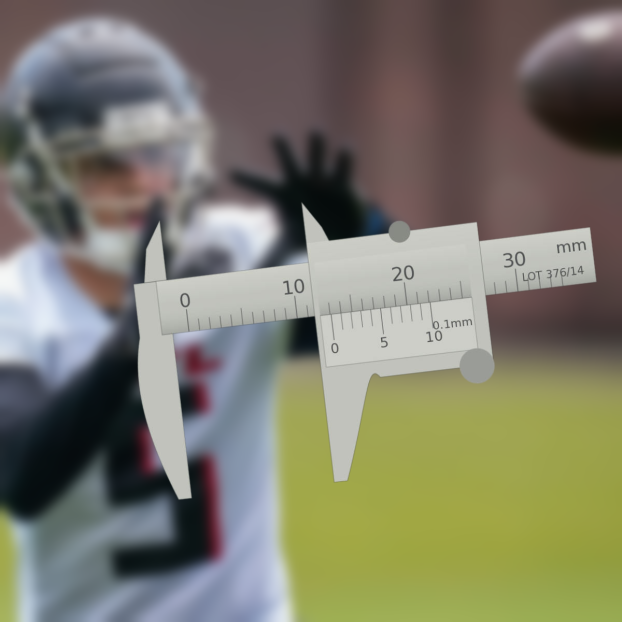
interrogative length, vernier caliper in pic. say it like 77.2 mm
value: 13.1 mm
